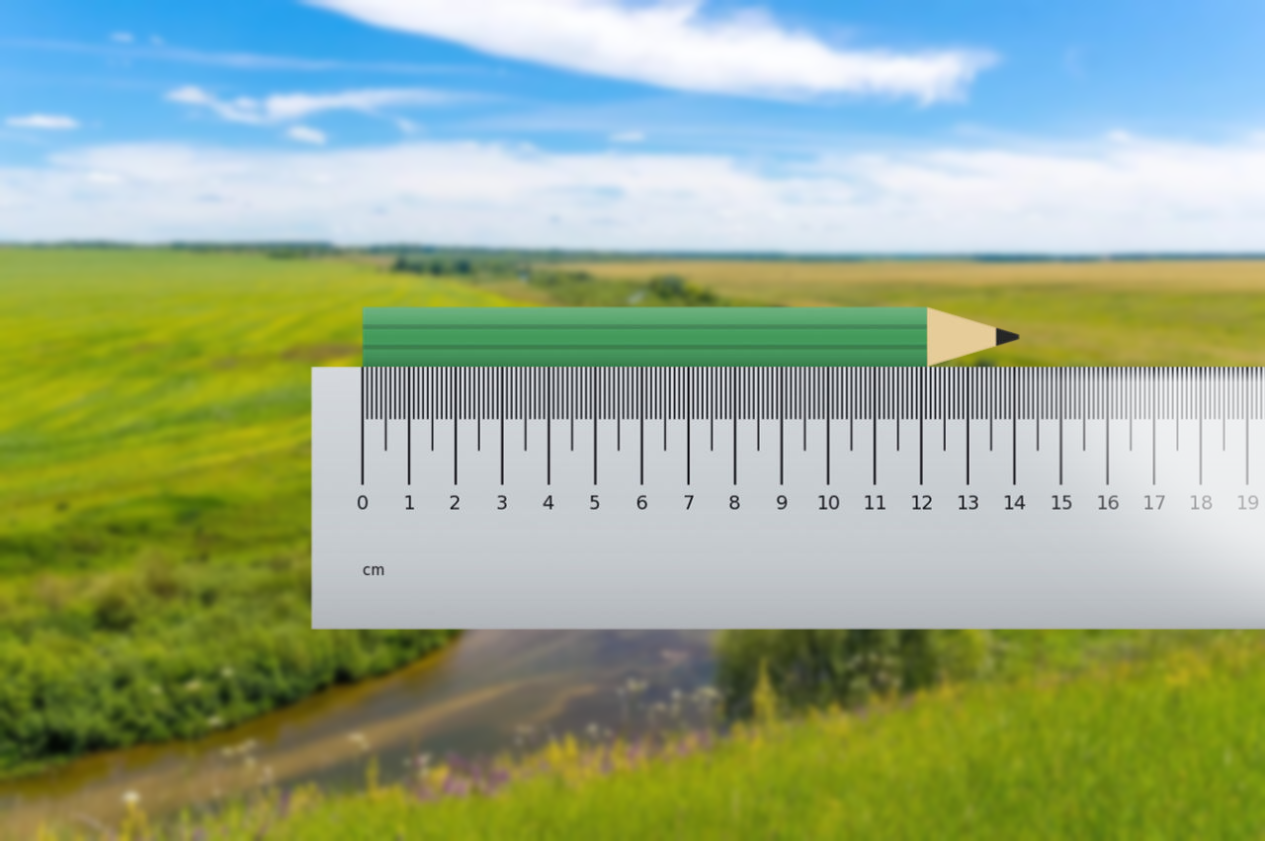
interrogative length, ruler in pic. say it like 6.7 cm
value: 14.1 cm
